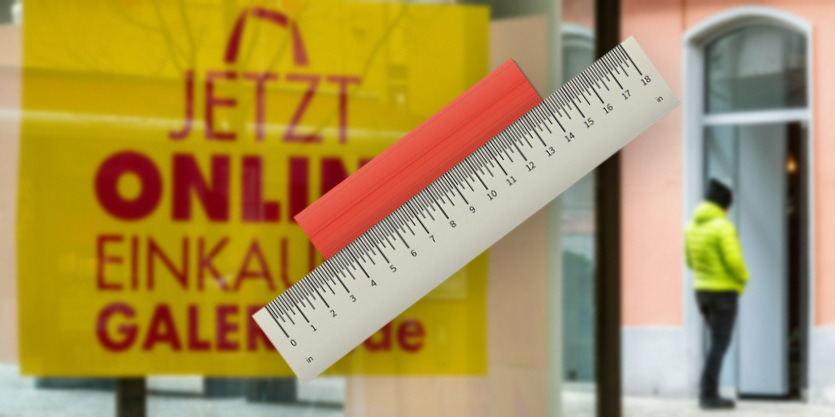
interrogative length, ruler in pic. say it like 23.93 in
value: 11 in
